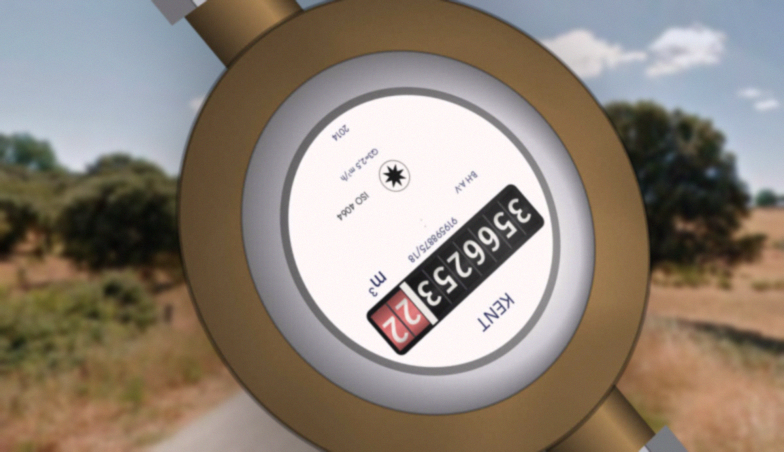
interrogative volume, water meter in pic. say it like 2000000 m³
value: 3566253.22 m³
